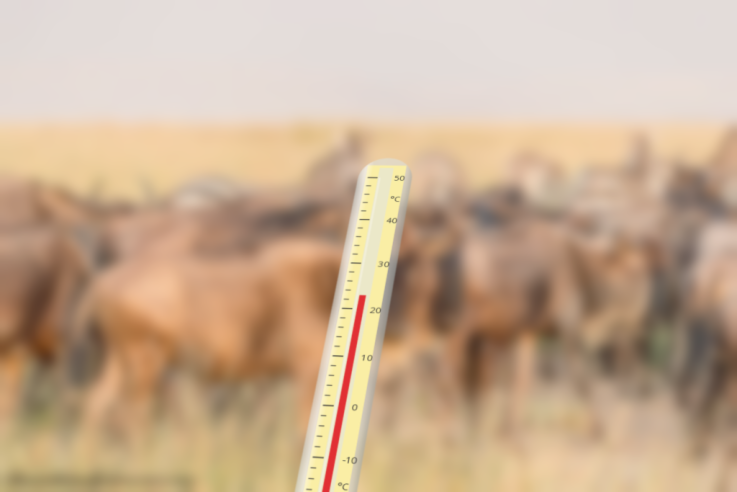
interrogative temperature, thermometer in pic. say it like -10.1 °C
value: 23 °C
